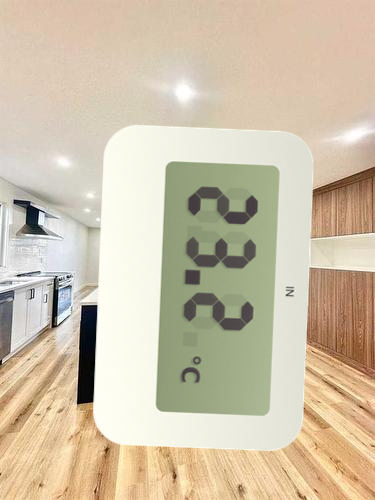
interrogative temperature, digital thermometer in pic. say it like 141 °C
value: 23.2 °C
